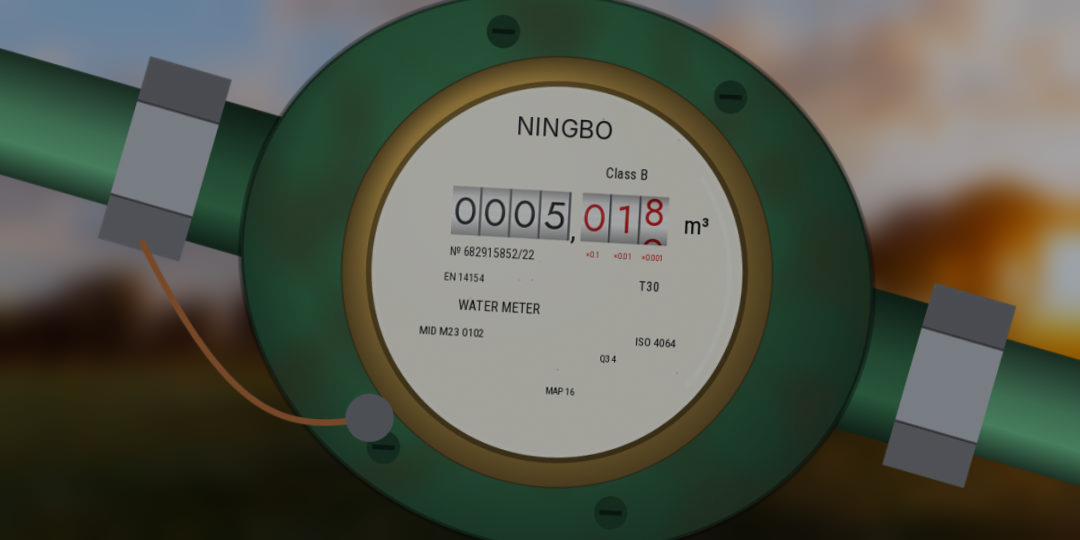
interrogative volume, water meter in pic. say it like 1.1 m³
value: 5.018 m³
